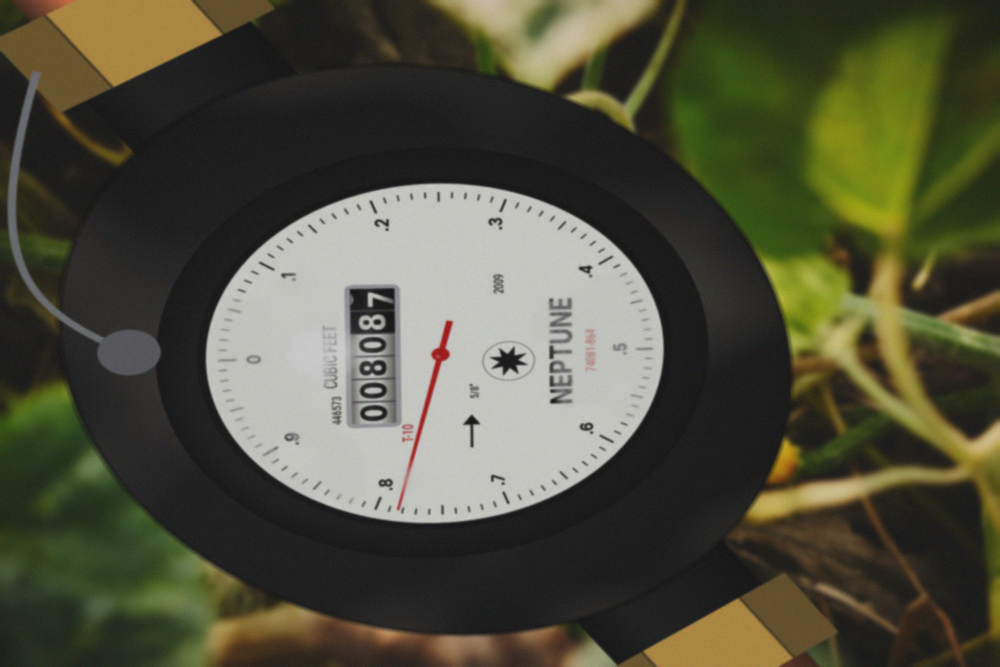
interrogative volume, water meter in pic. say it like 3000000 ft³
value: 8086.78 ft³
